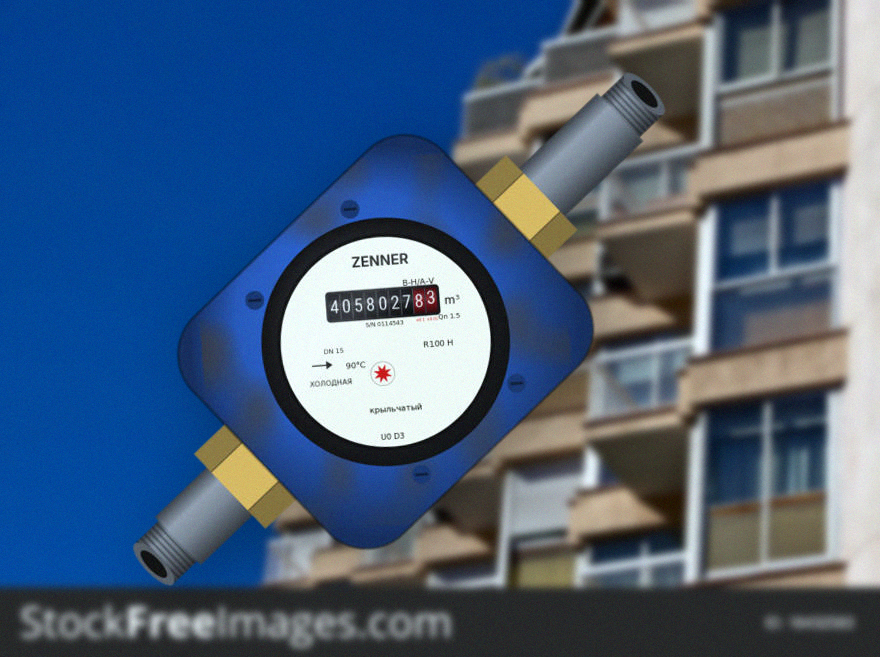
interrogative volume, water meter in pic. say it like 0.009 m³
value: 4058027.83 m³
